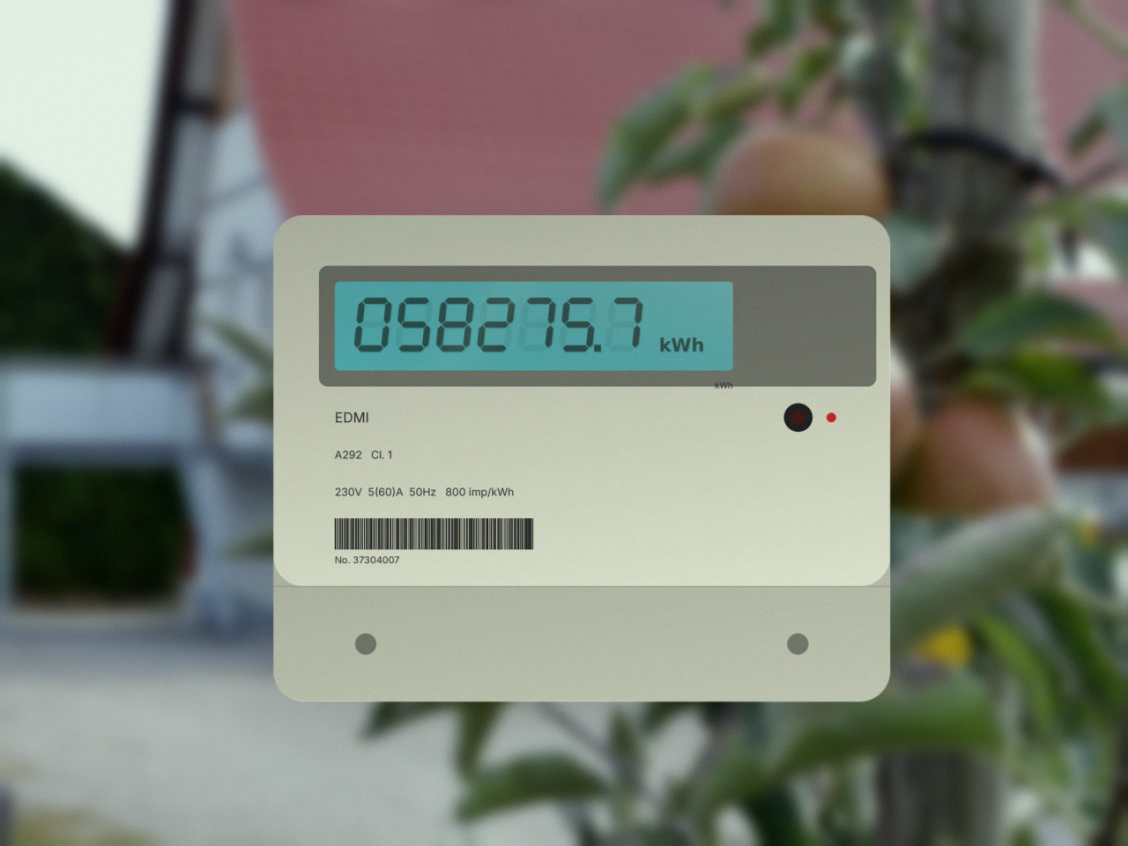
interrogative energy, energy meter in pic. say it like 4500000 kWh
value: 58275.7 kWh
